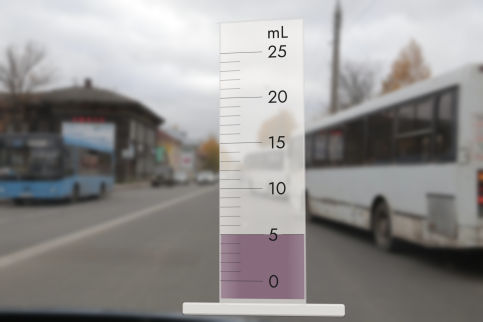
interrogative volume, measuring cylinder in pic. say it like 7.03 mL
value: 5 mL
